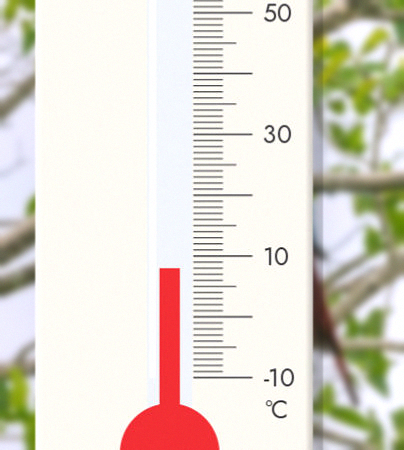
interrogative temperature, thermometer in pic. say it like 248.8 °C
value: 8 °C
